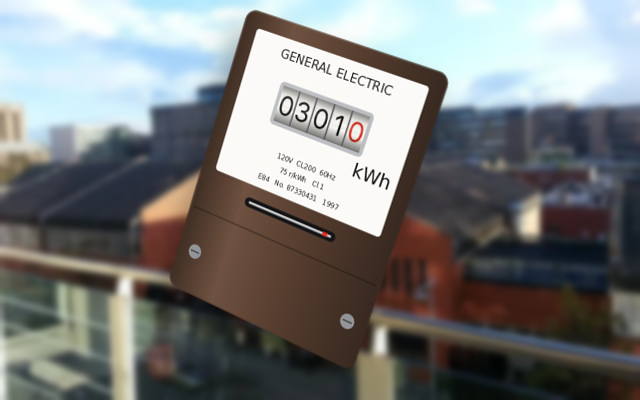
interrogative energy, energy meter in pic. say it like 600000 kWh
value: 301.0 kWh
